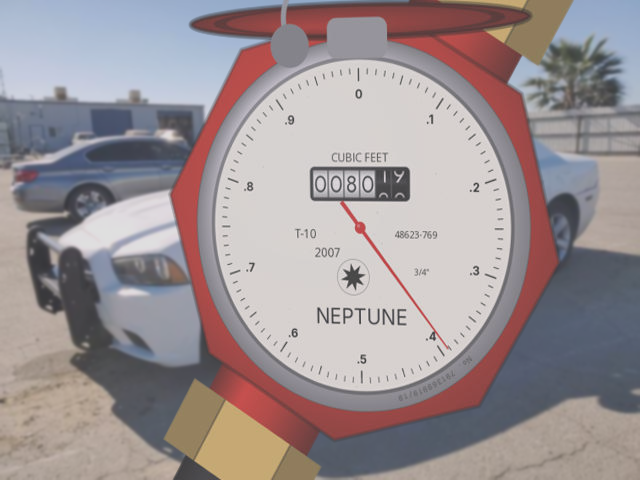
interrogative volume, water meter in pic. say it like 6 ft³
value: 8019.39 ft³
